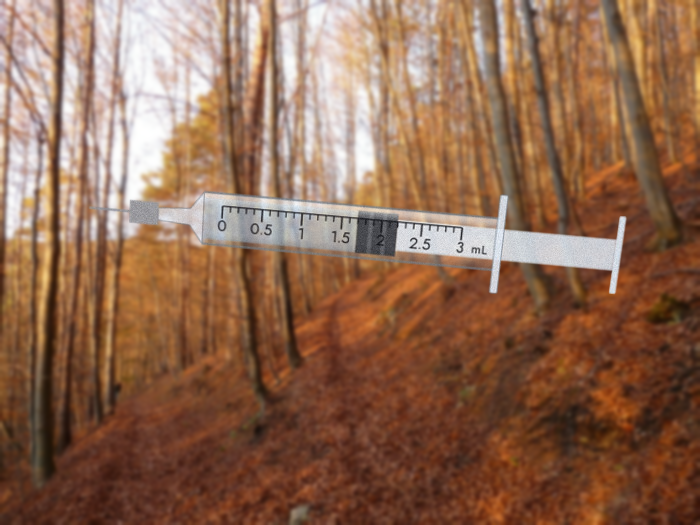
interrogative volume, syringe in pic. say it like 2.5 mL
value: 1.7 mL
